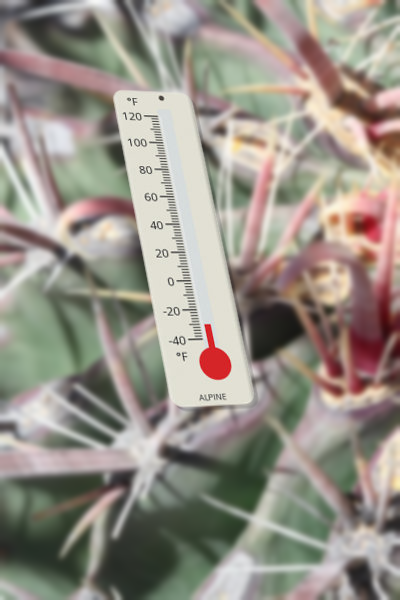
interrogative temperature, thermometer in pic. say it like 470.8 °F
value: -30 °F
